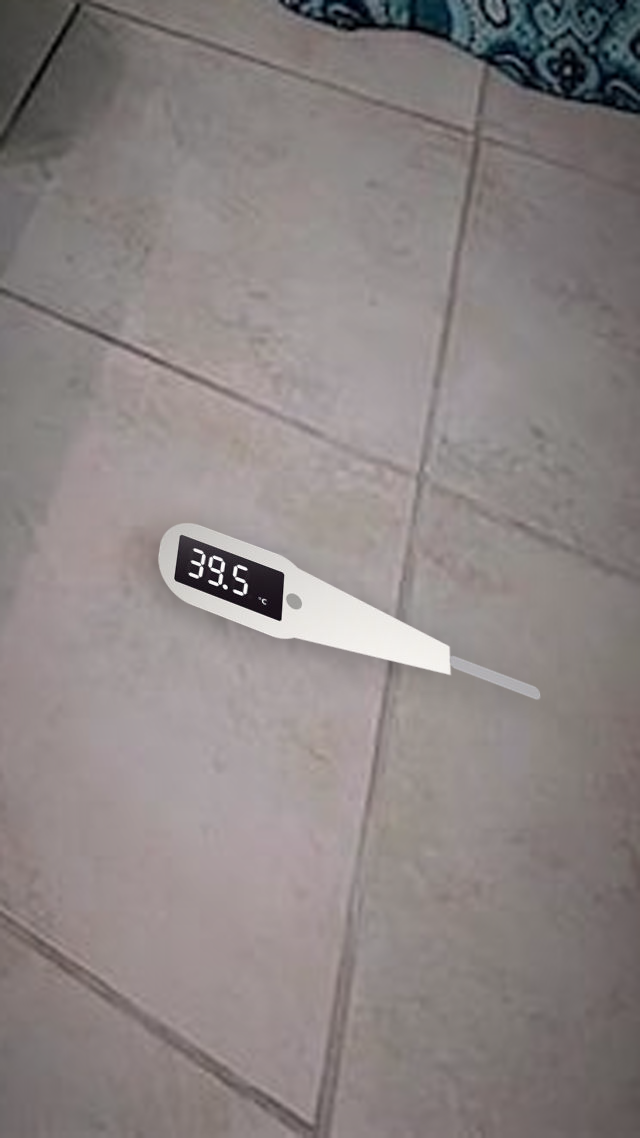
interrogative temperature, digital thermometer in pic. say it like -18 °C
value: 39.5 °C
